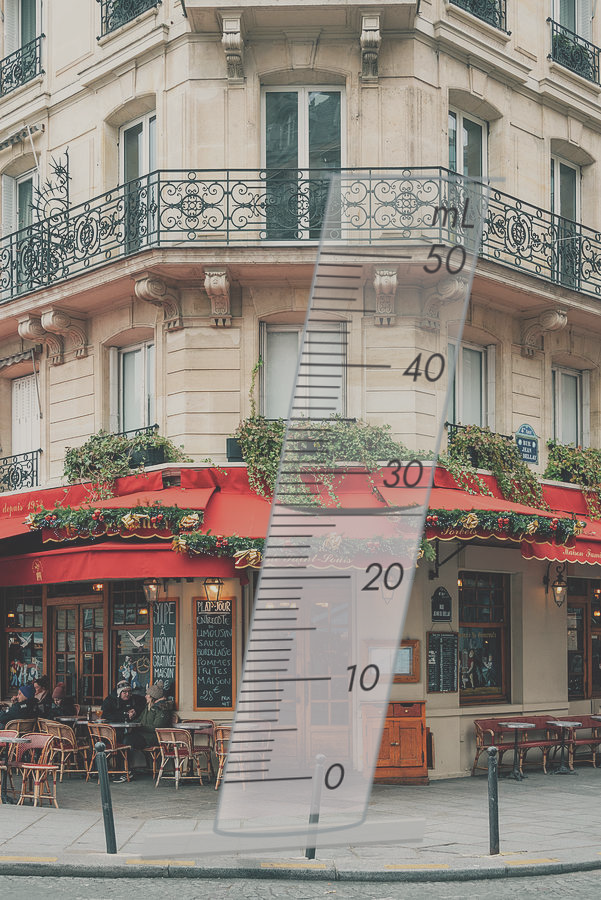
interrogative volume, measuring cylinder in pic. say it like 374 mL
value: 26 mL
